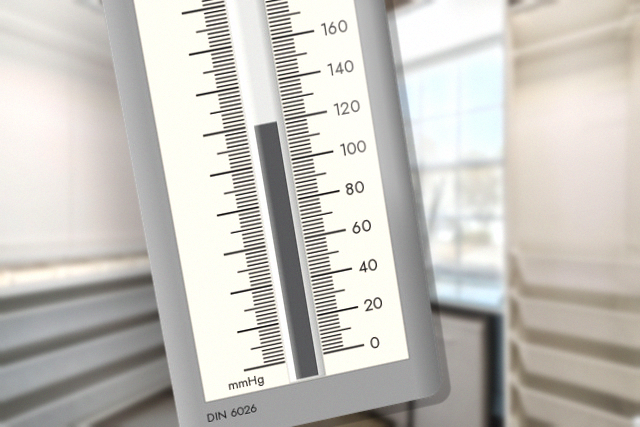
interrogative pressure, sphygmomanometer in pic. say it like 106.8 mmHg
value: 120 mmHg
